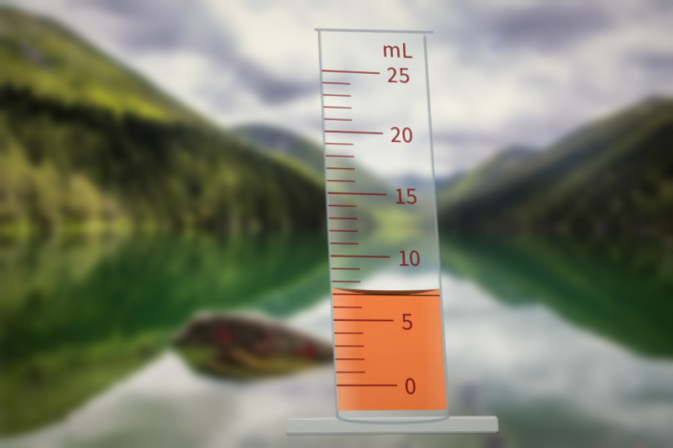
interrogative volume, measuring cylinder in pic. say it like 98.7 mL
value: 7 mL
